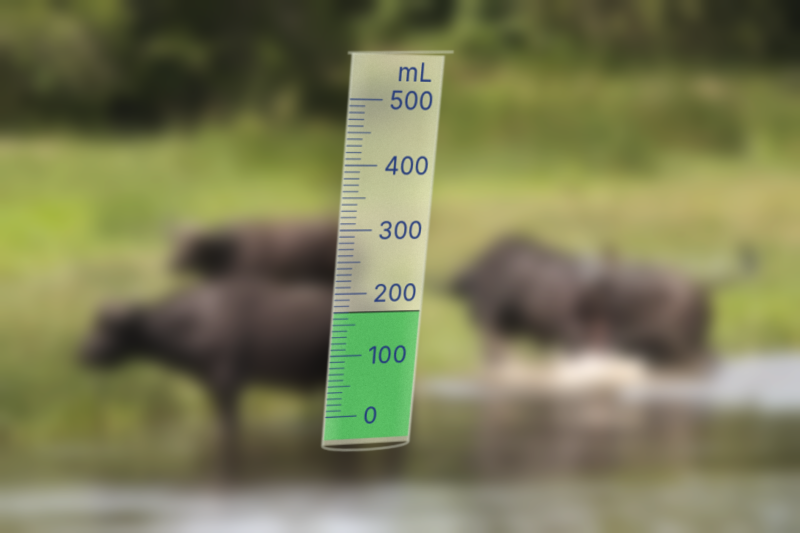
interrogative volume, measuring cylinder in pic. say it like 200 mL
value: 170 mL
